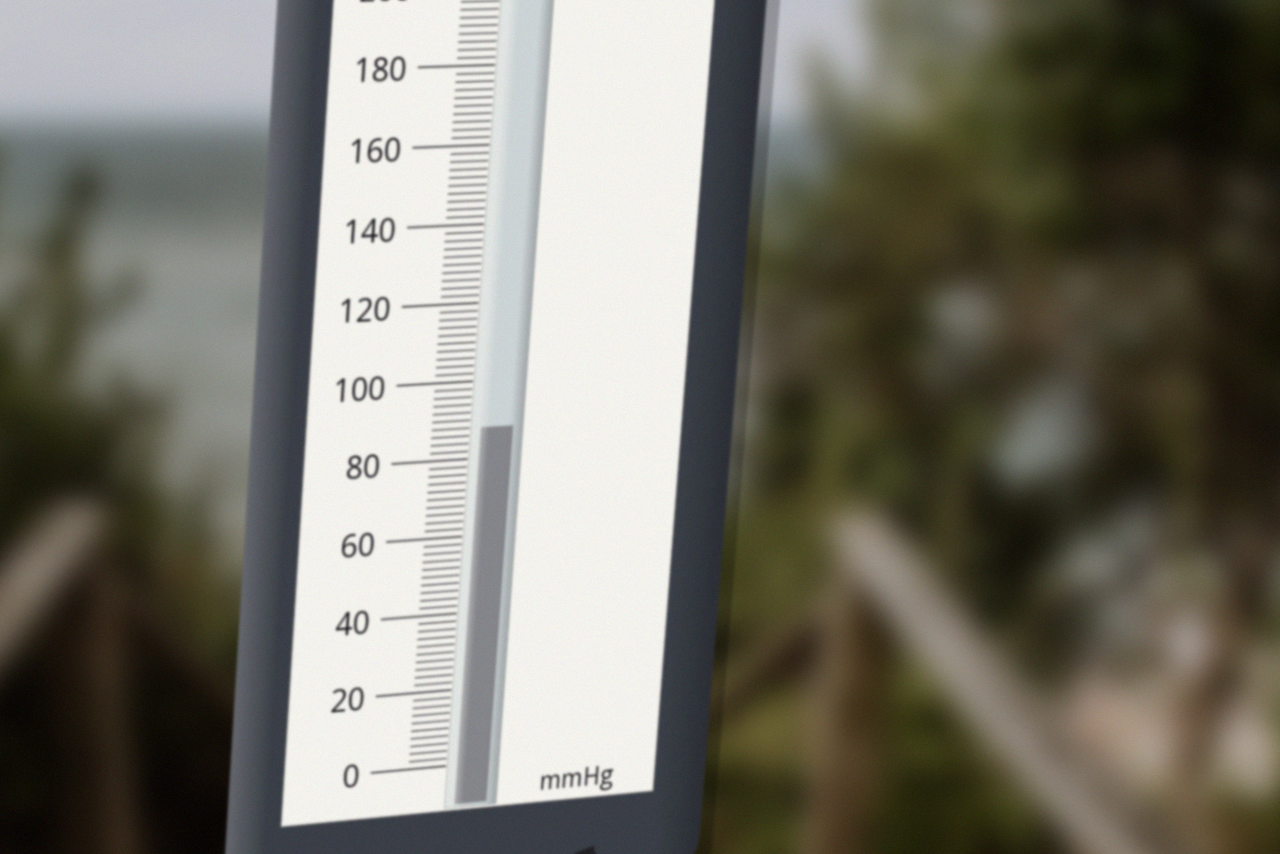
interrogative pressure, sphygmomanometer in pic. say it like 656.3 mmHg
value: 88 mmHg
